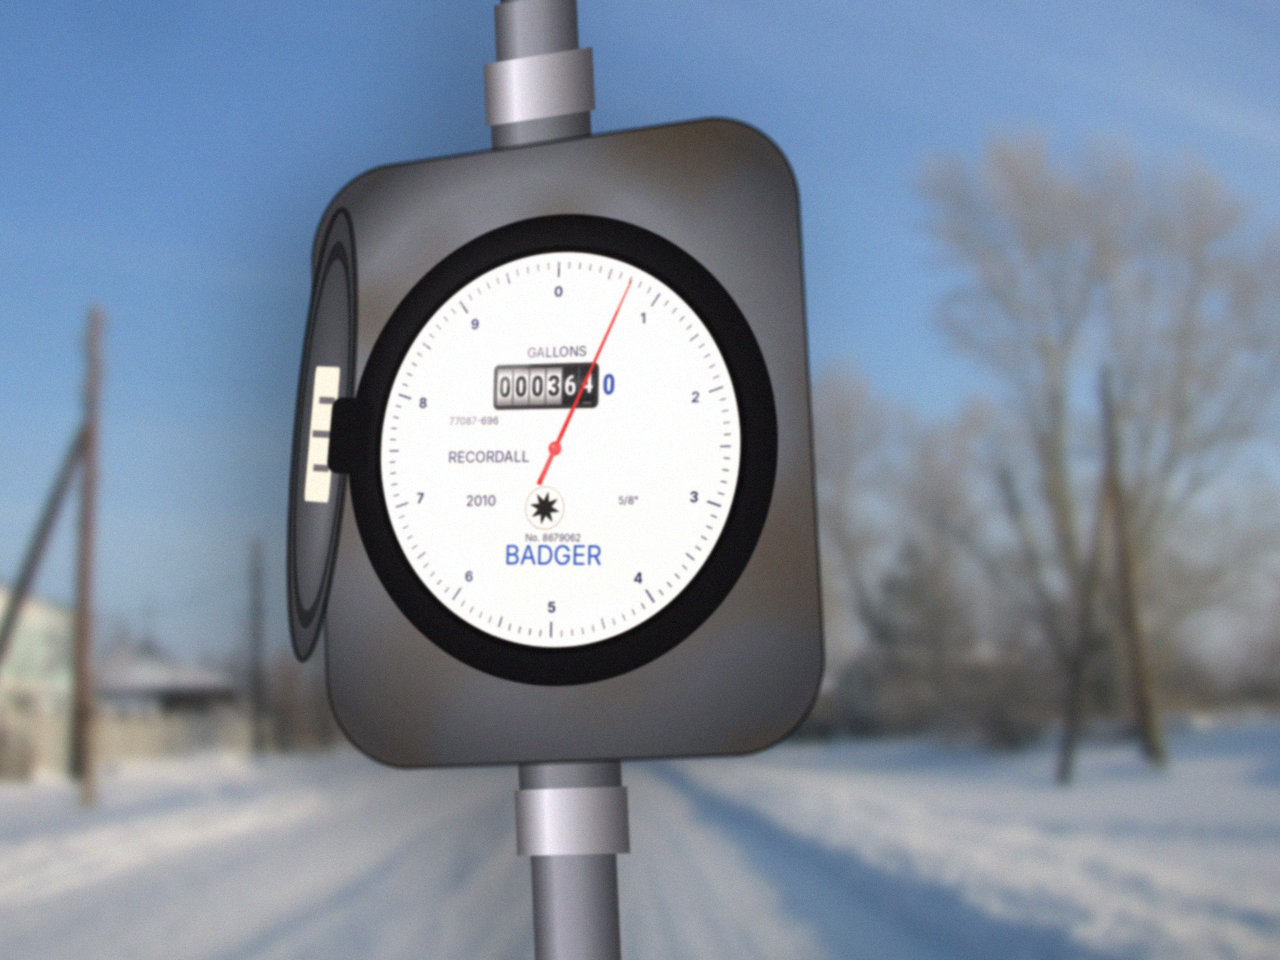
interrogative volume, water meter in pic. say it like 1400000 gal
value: 3640.7 gal
